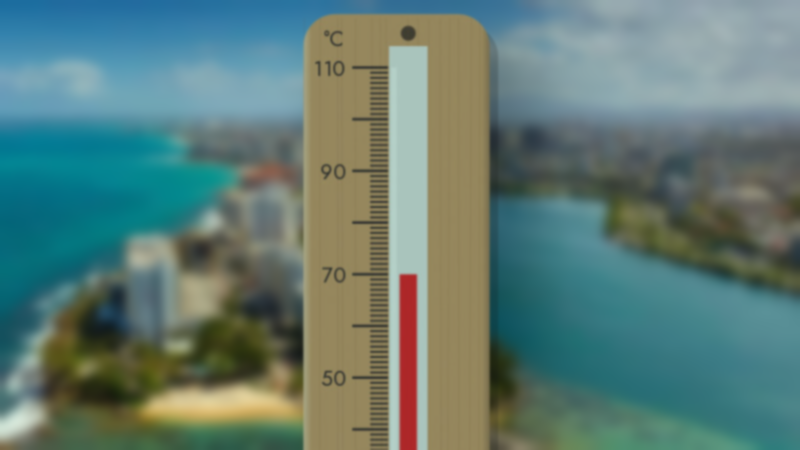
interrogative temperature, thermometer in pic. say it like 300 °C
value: 70 °C
